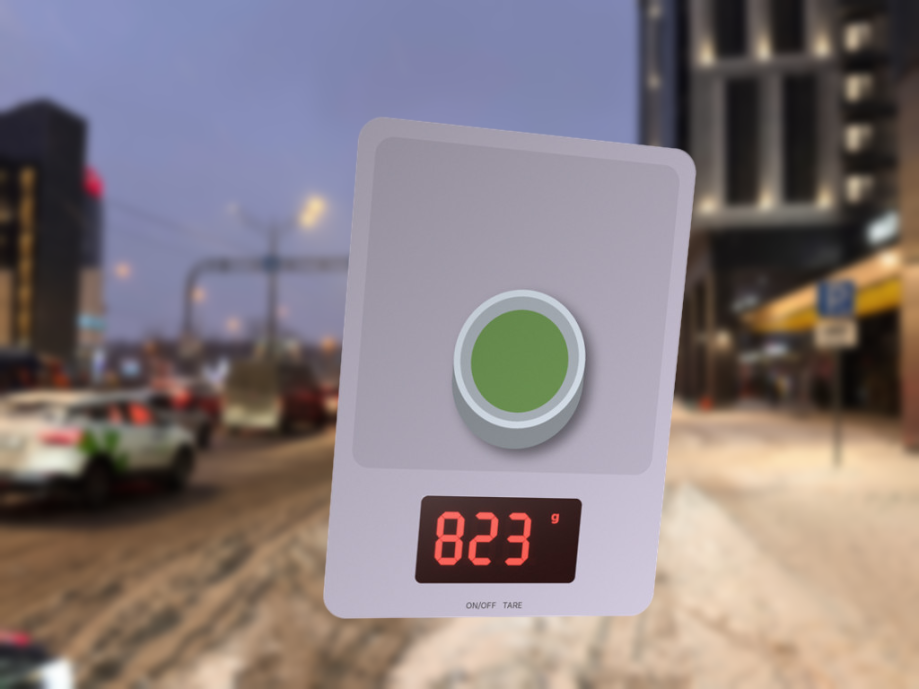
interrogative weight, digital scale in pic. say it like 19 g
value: 823 g
